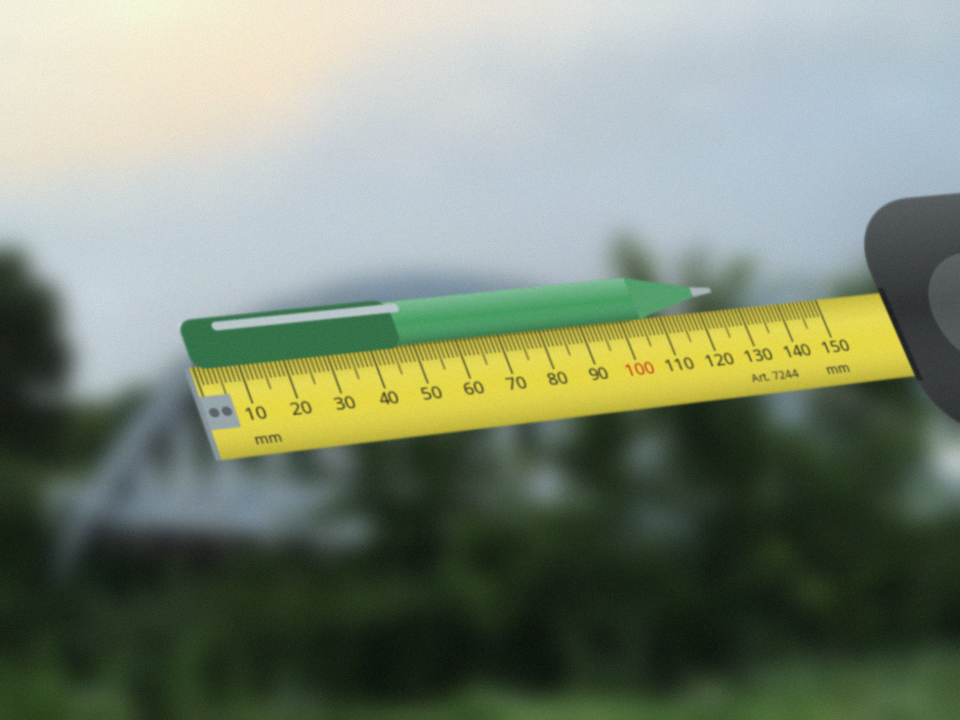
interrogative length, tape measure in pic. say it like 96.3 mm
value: 125 mm
